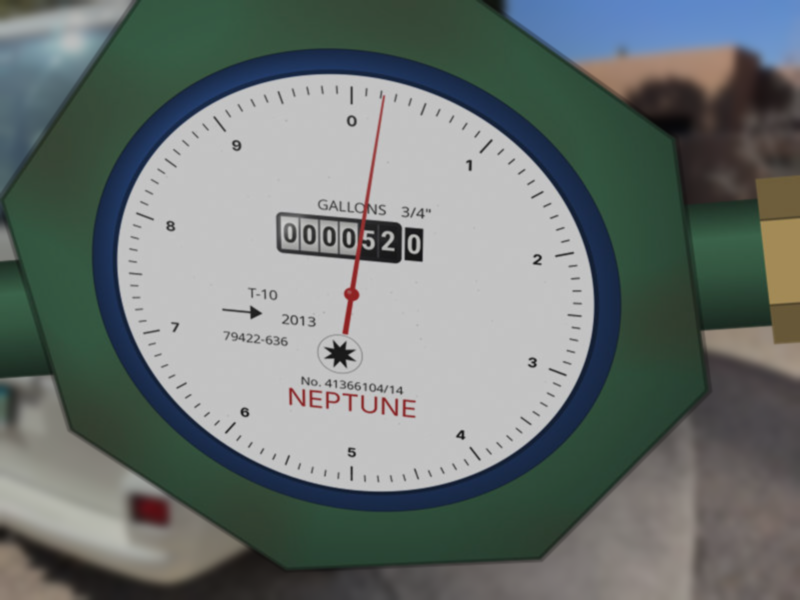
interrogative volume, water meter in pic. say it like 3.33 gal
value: 520.2 gal
